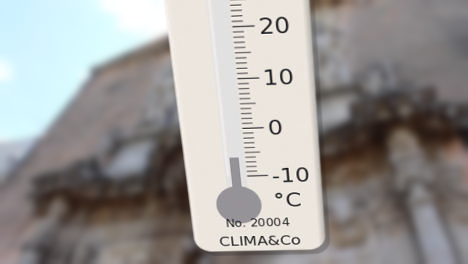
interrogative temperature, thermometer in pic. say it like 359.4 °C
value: -6 °C
